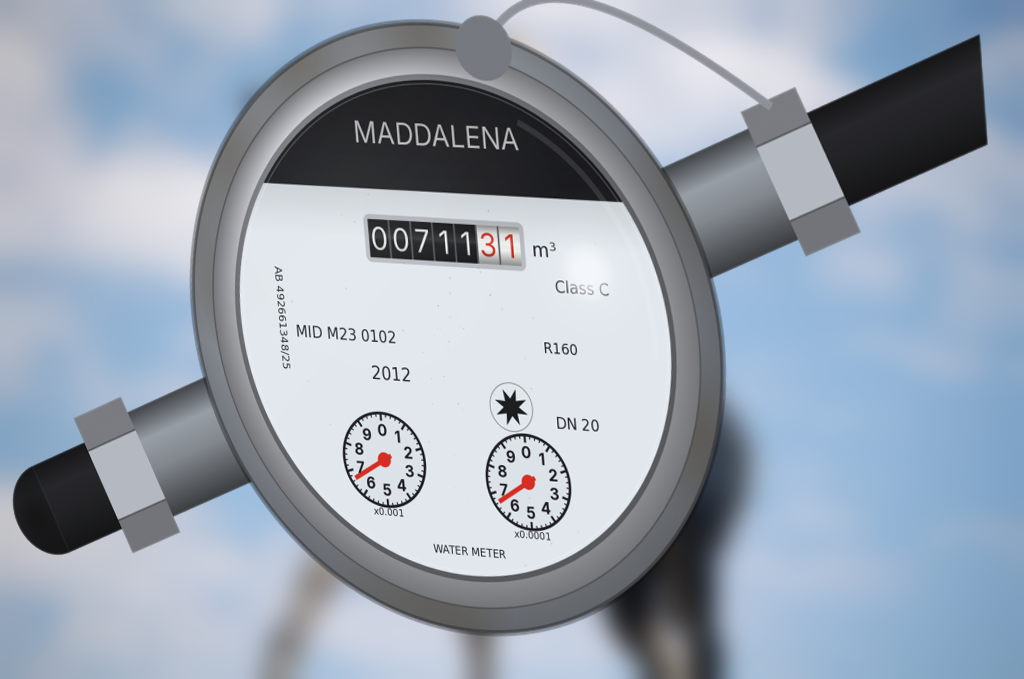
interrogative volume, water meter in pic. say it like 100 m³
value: 711.3166 m³
